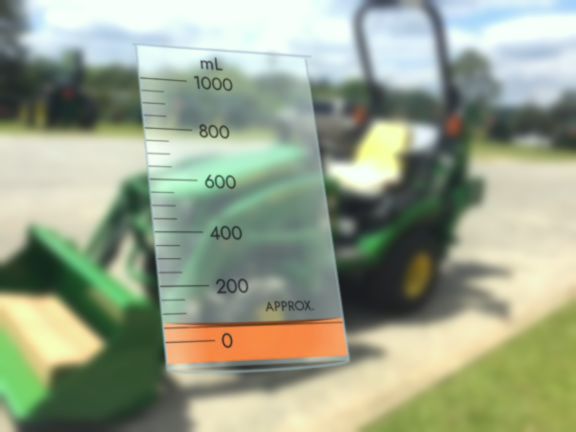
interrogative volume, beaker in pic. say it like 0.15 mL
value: 50 mL
